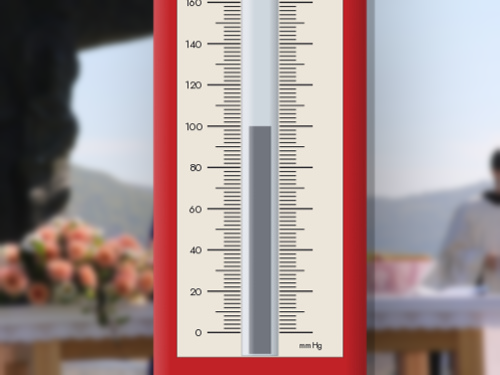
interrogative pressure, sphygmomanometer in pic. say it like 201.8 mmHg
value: 100 mmHg
